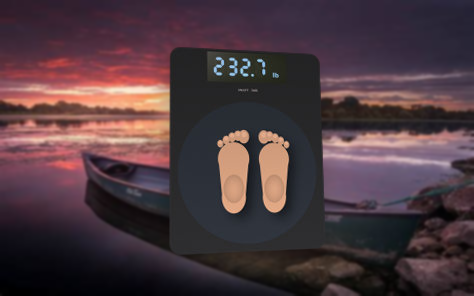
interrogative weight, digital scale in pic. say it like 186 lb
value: 232.7 lb
